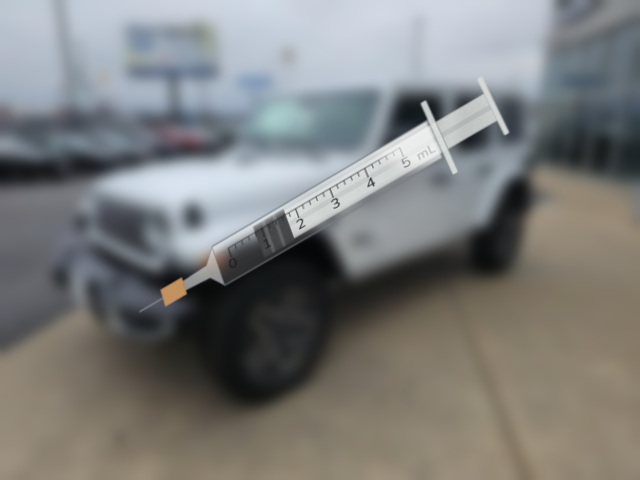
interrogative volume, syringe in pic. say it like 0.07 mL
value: 0.8 mL
